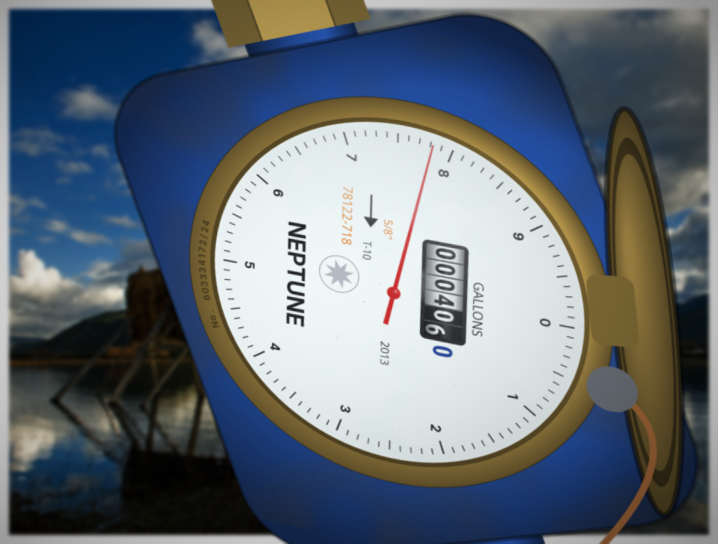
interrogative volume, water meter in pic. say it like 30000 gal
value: 4057.8 gal
